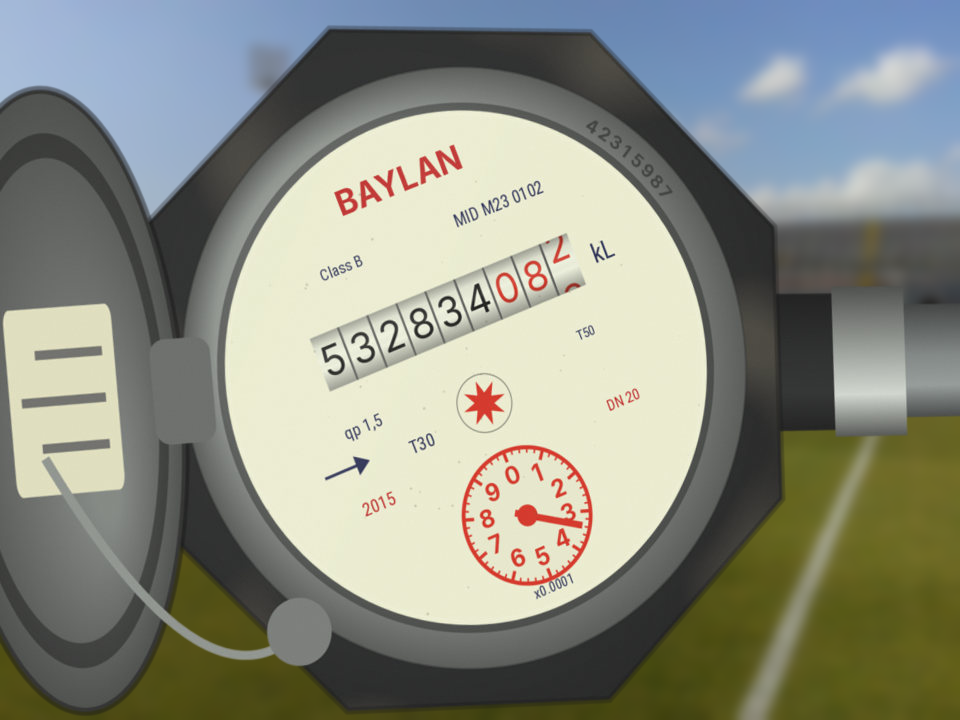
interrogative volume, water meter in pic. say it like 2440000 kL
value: 532834.0823 kL
